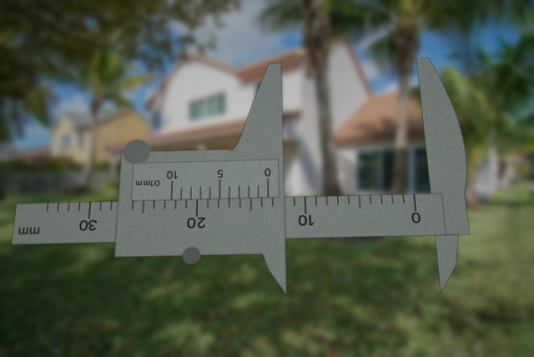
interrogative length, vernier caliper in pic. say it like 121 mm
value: 13.4 mm
